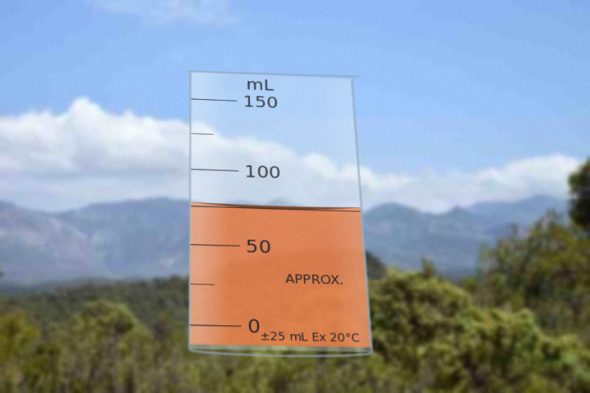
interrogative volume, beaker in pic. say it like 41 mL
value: 75 mL
